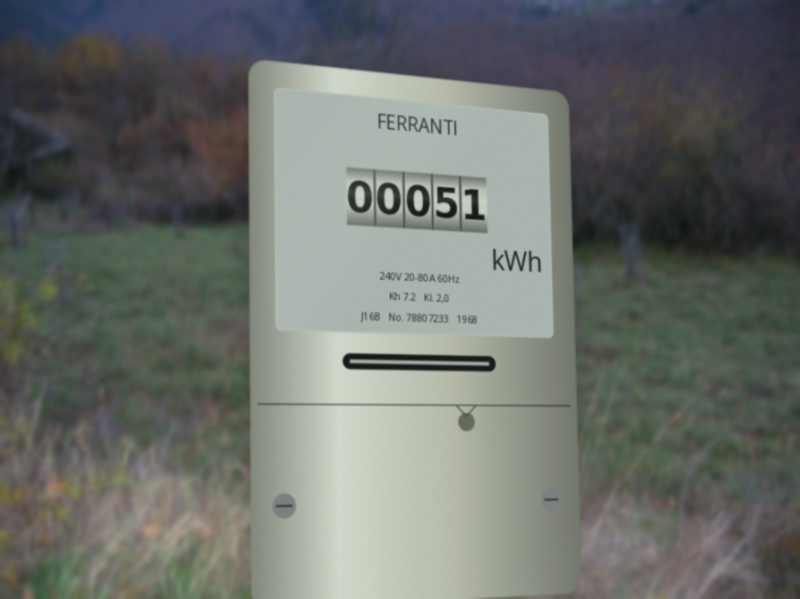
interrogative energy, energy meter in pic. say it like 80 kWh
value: 51 kWh
